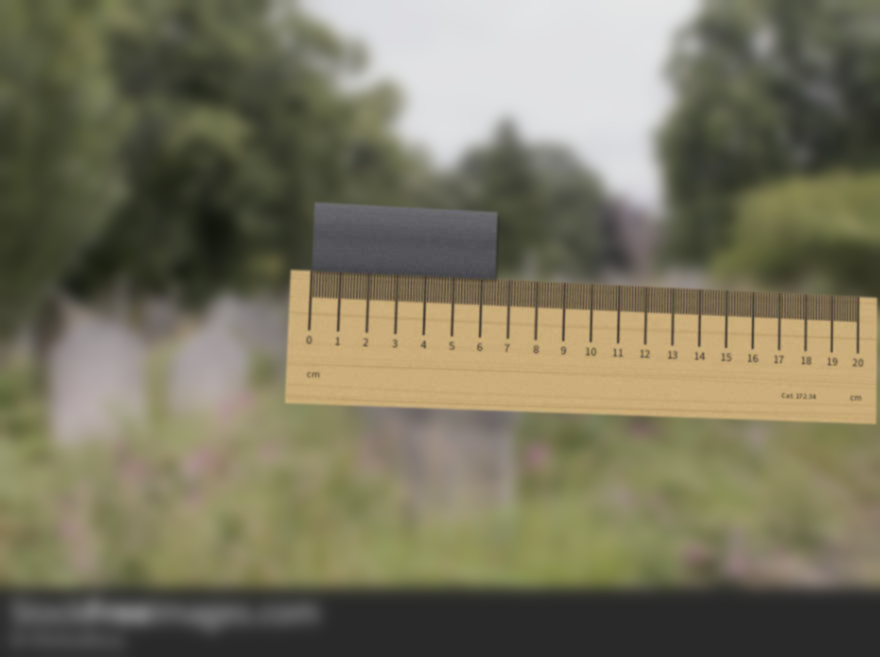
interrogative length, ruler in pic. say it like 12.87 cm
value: 6.5 cm
